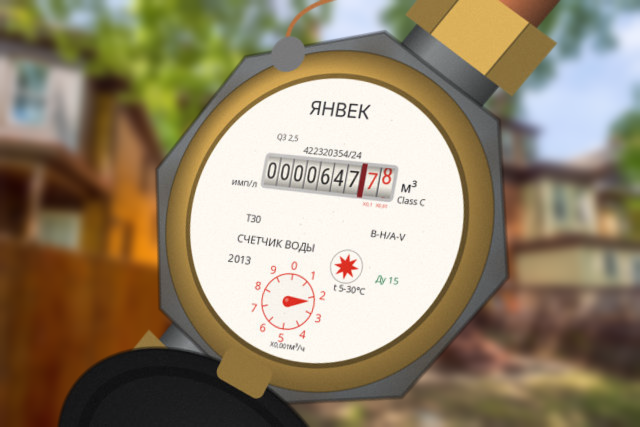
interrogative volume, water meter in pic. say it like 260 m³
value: 647.782 m³
